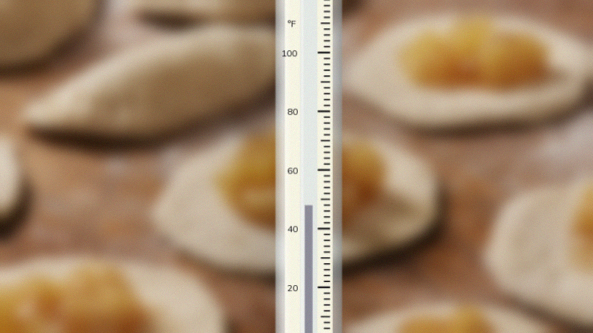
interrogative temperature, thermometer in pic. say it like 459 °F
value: 48 °F
